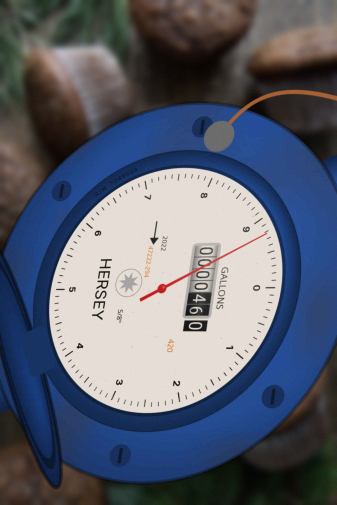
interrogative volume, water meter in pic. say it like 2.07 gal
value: 459.2 gal
